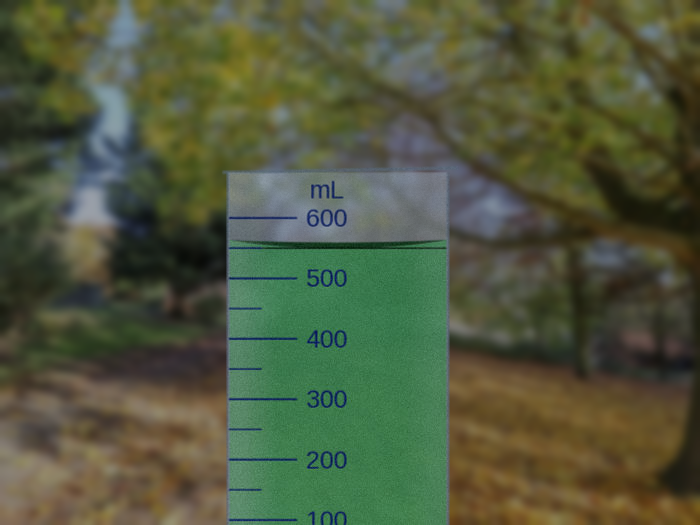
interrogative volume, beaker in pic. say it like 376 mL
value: 550 mL
